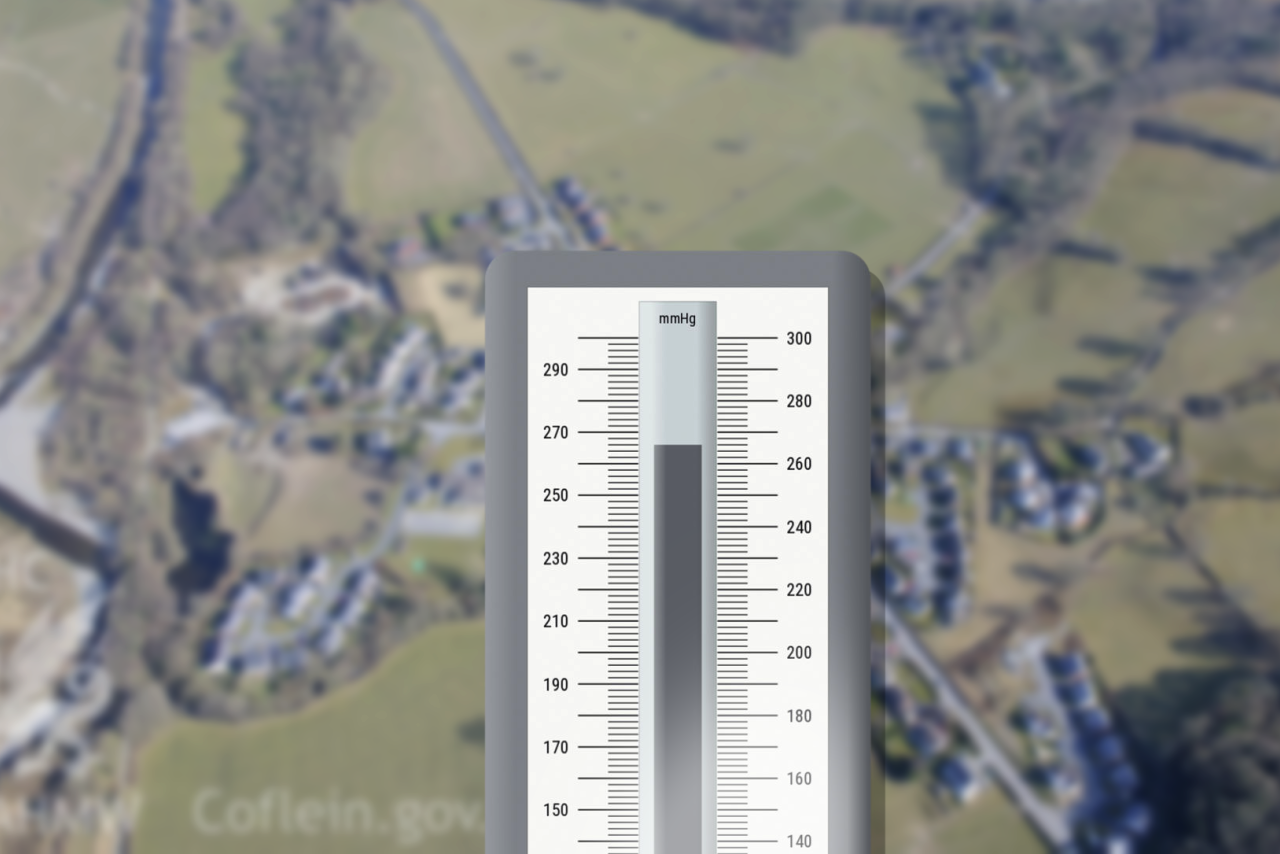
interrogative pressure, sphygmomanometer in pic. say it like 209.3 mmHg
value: 266 mmHg
